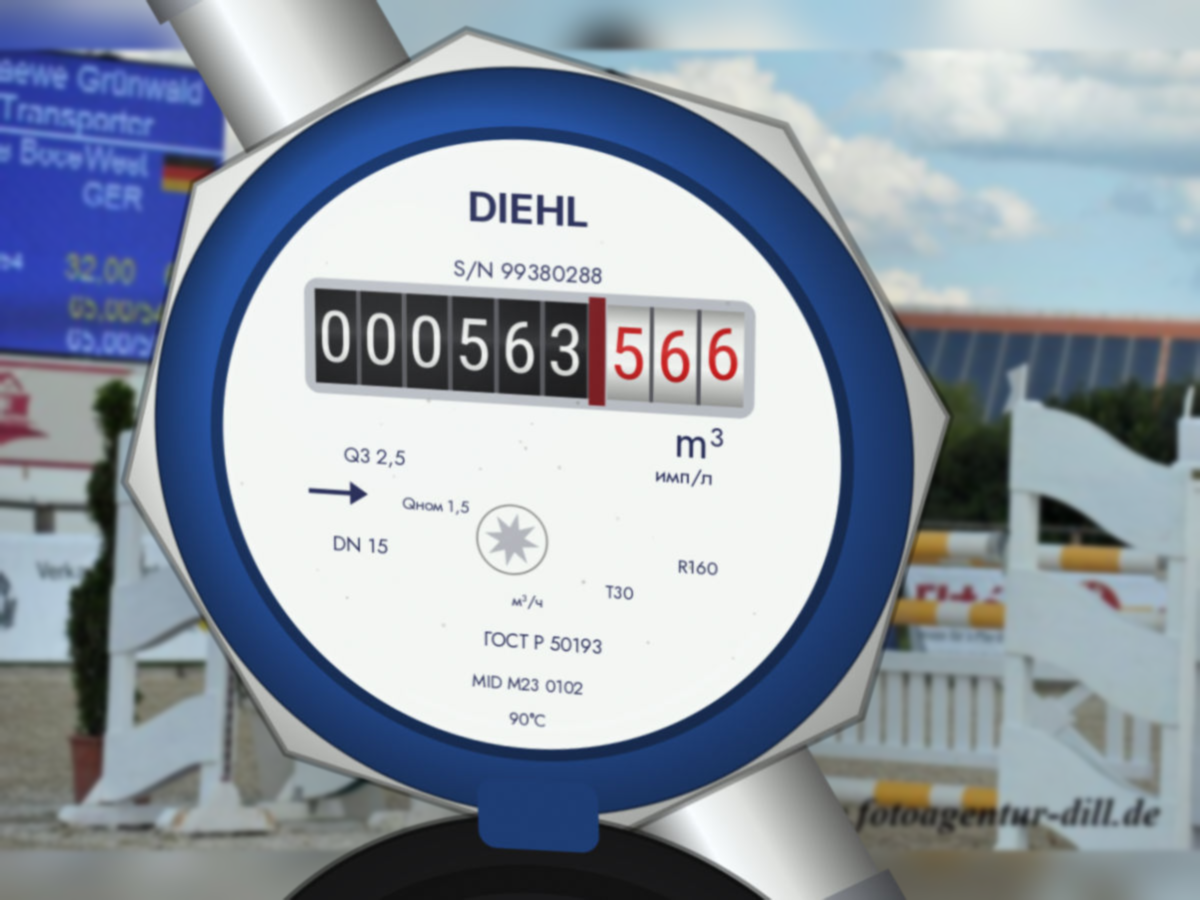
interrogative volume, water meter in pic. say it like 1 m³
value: 563.566 m³
